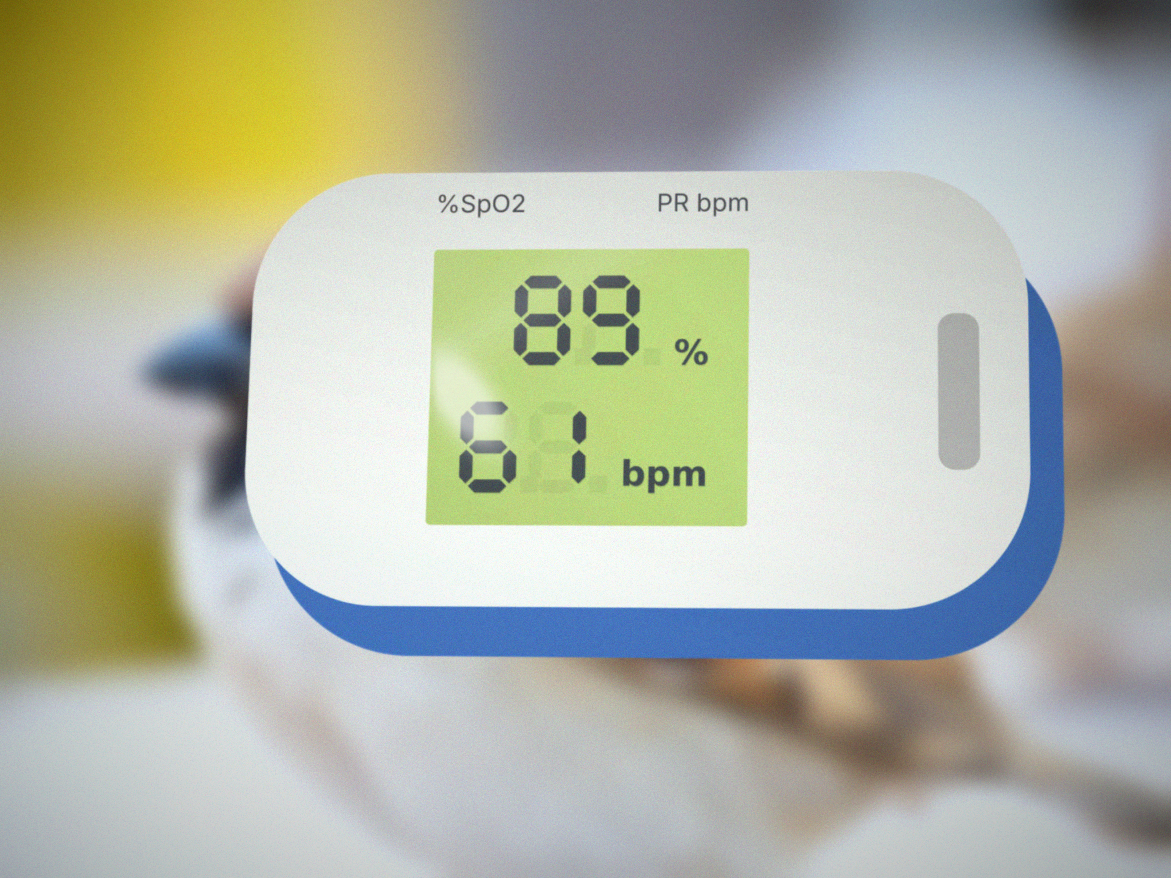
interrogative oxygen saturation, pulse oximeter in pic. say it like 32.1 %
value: 89 %
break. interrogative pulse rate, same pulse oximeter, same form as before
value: 61 bpm
